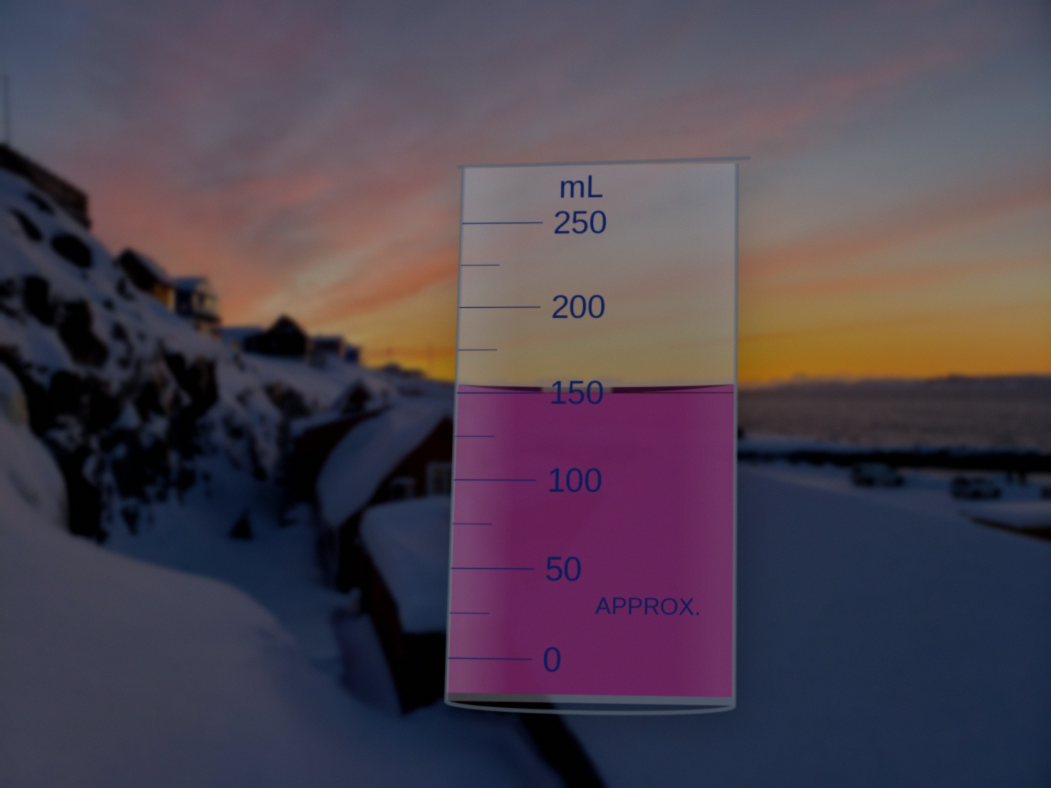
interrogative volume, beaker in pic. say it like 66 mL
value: 150 mL
